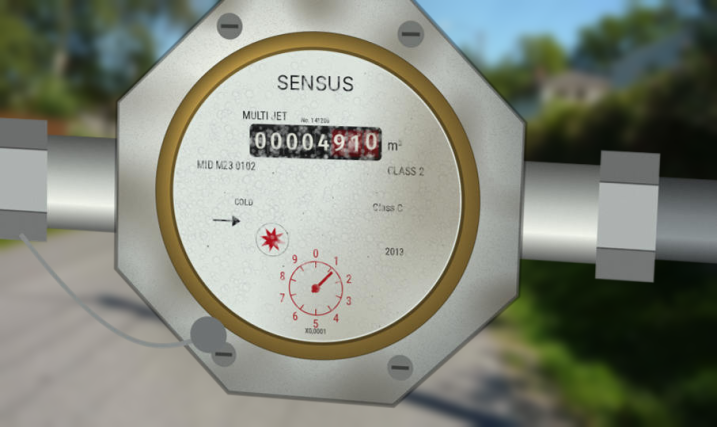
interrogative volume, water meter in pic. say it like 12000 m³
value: 4.9101 m³
